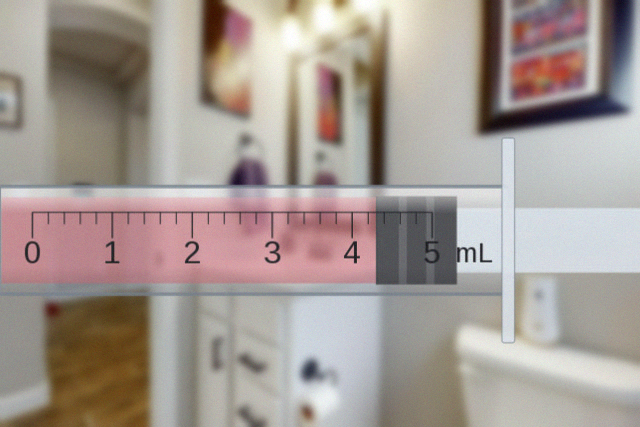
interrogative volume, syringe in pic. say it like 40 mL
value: 4.3 mL
